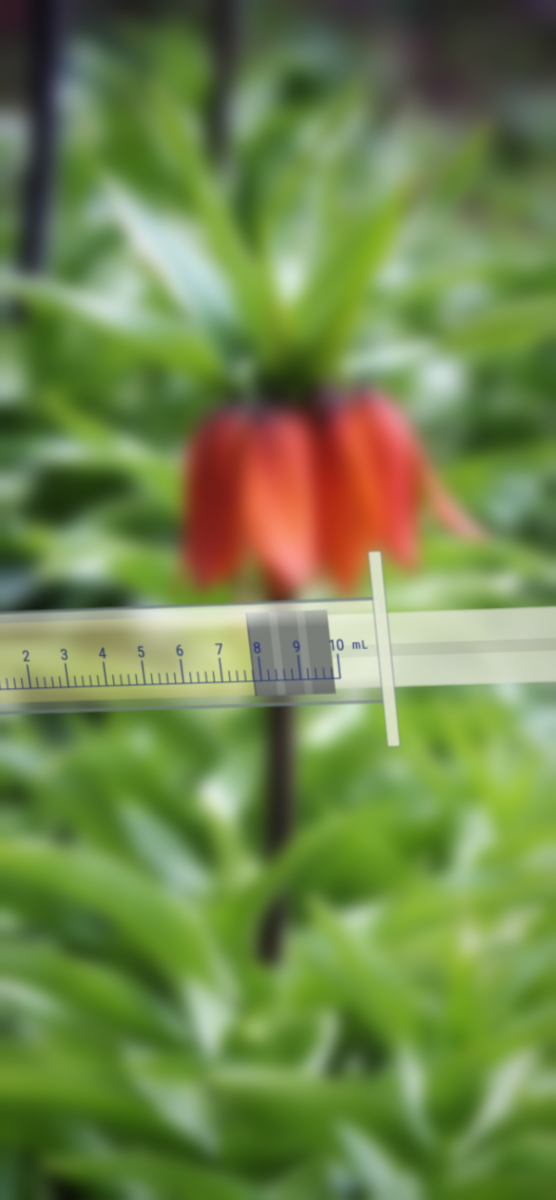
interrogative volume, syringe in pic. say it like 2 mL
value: 7.8 mL
